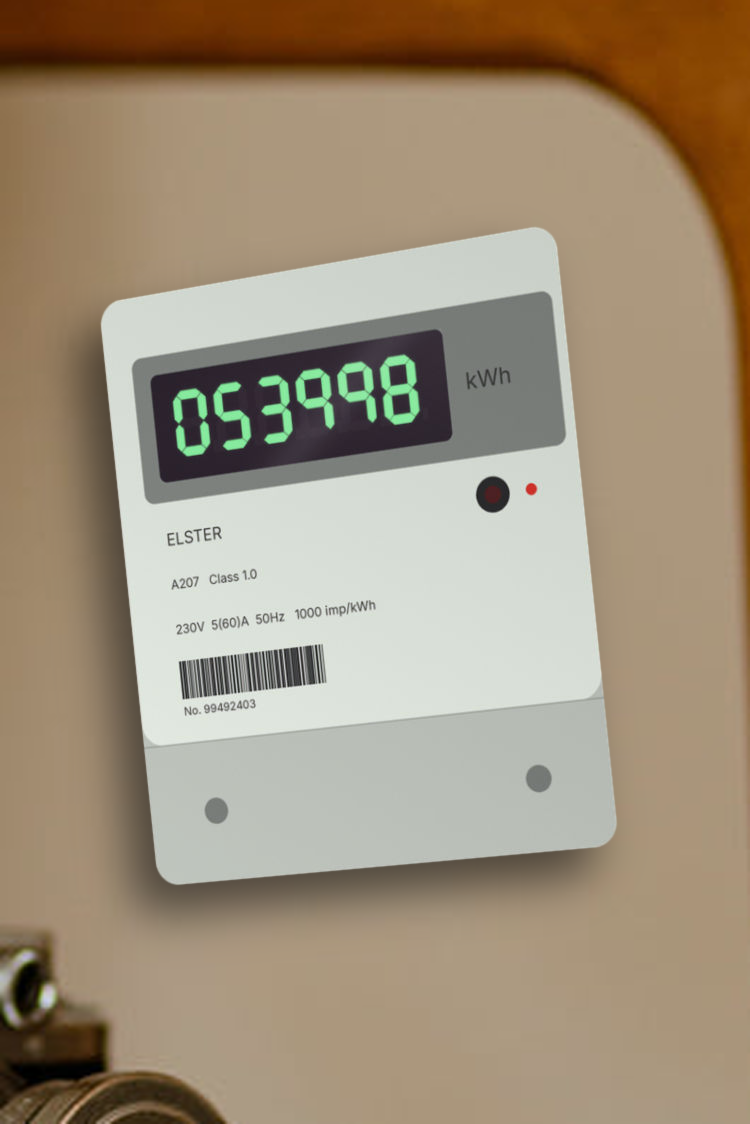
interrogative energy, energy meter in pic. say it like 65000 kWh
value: 53998 kWh
